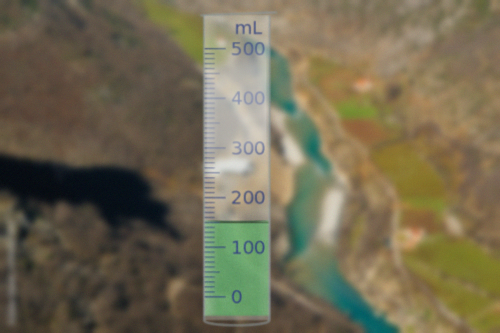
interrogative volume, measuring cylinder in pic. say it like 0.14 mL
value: 150 mL
